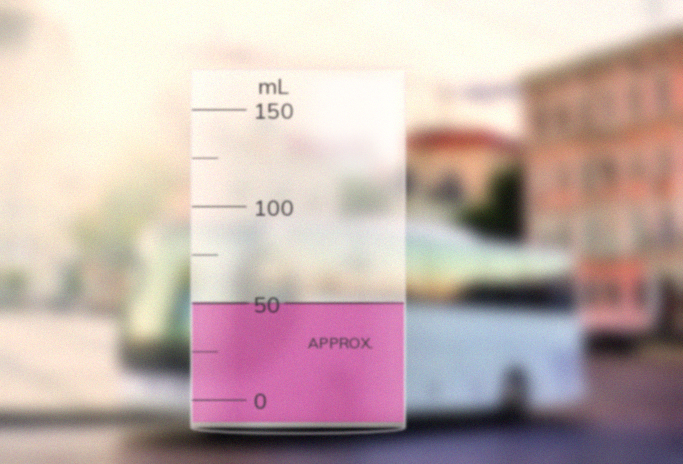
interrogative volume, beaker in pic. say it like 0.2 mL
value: 50 mL
